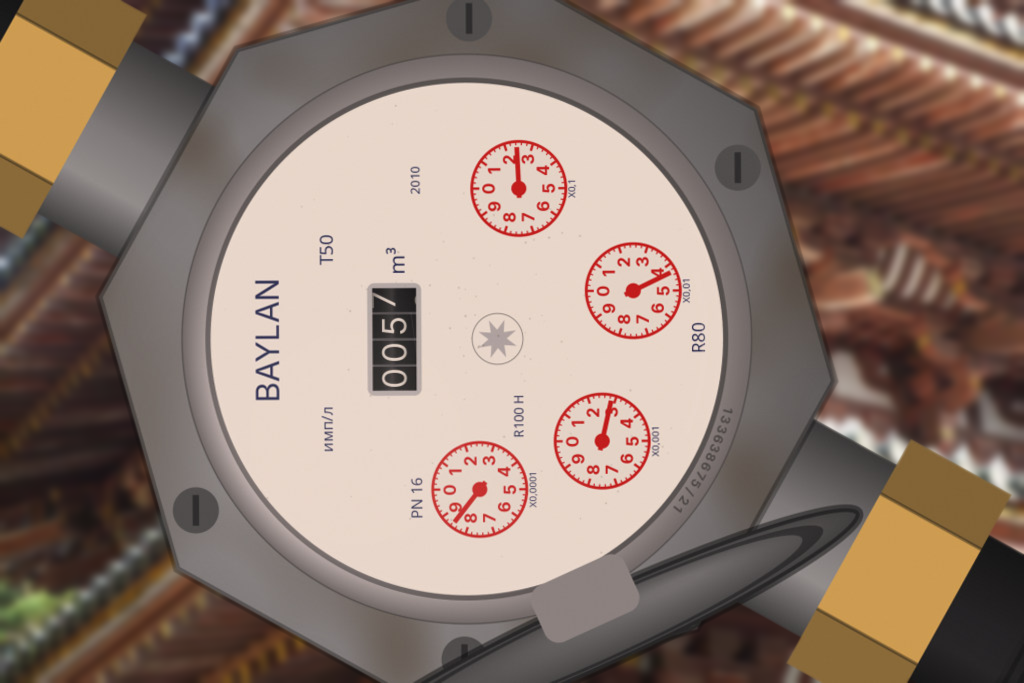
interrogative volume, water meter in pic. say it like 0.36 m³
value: 57.2428 m³
